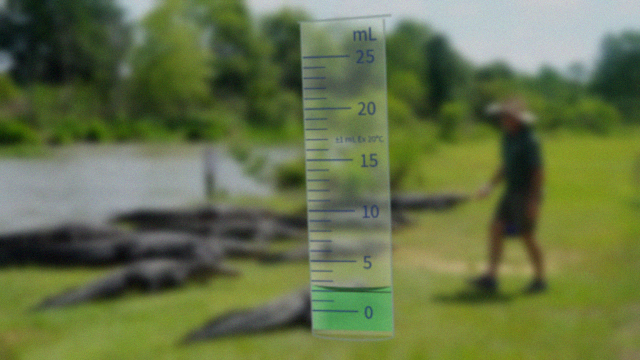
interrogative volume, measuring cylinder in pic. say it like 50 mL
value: 2 mL
